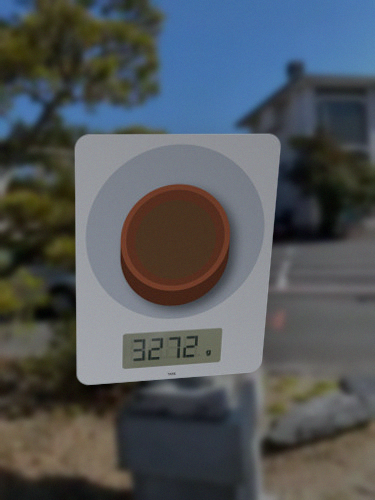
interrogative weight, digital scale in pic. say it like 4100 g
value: 3272 g
